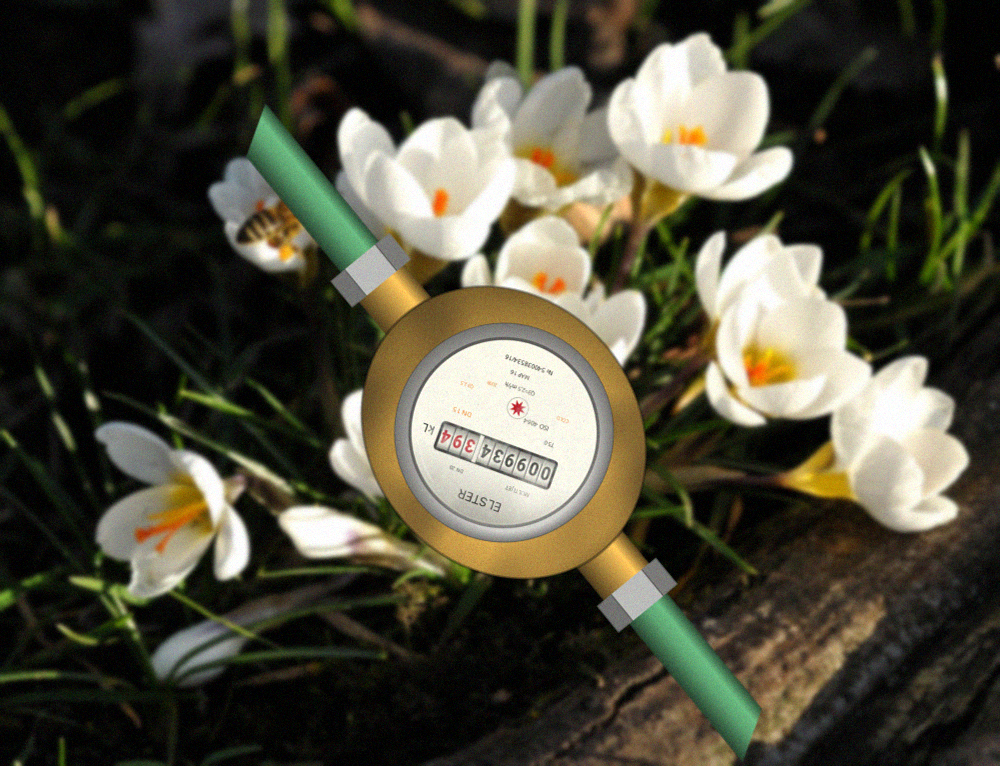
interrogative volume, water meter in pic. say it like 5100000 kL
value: 9934.394 kL
